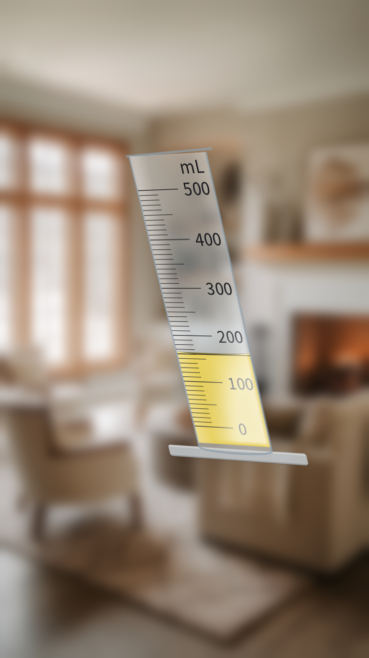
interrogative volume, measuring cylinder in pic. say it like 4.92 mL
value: 160 mL
